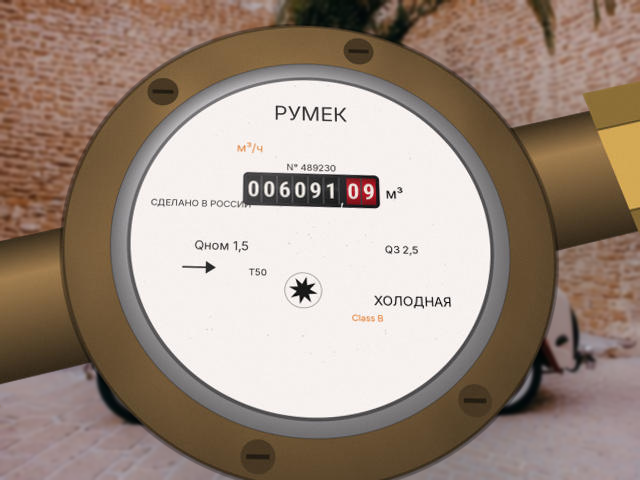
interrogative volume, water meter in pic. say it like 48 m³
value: 6091.09 m³
